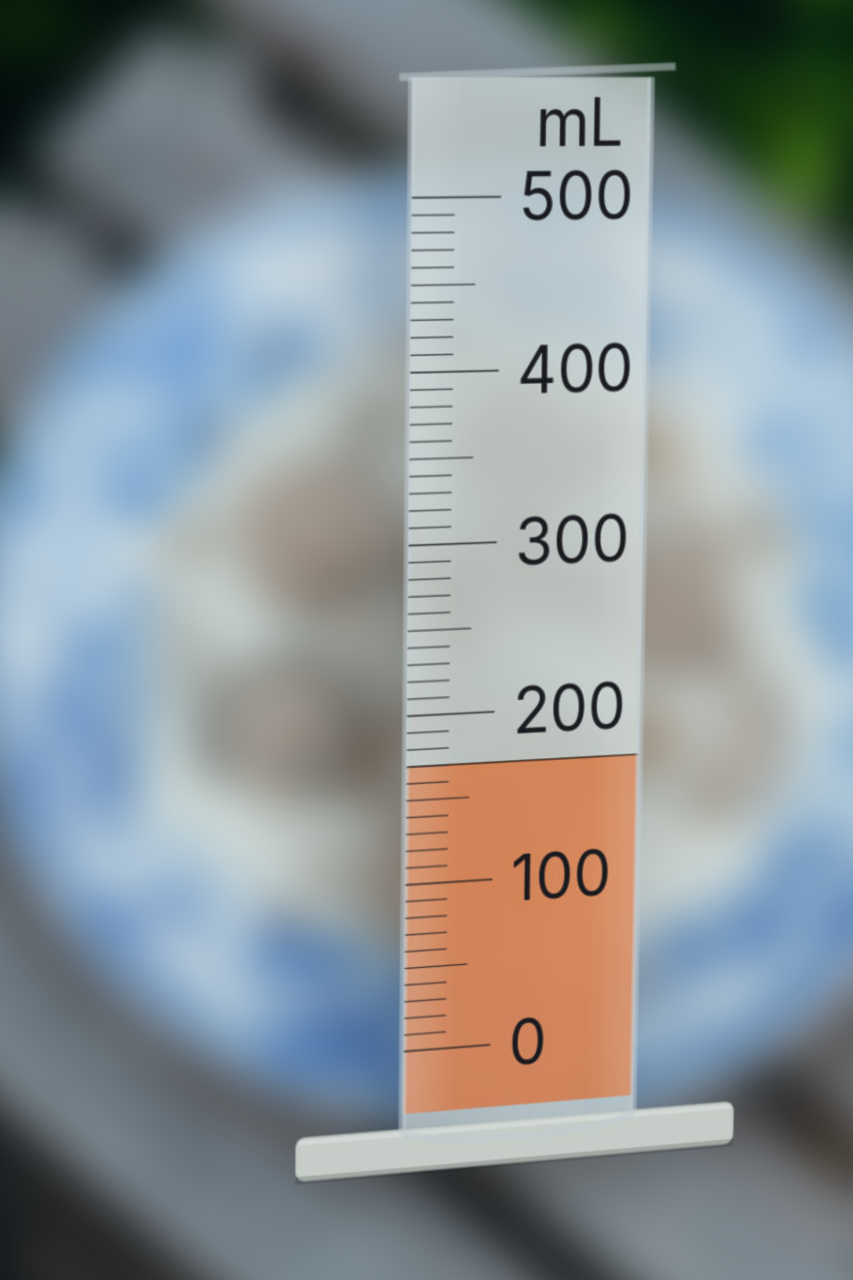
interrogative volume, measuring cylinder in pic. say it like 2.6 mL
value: 170 mL
